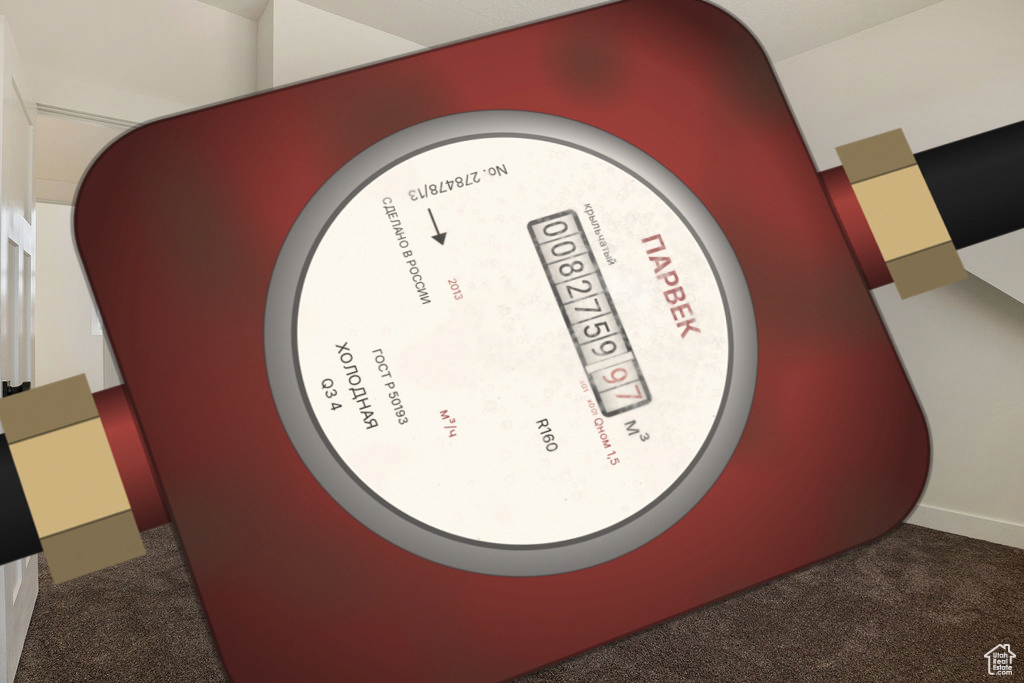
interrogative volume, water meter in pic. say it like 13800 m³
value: 82759.97 m³
